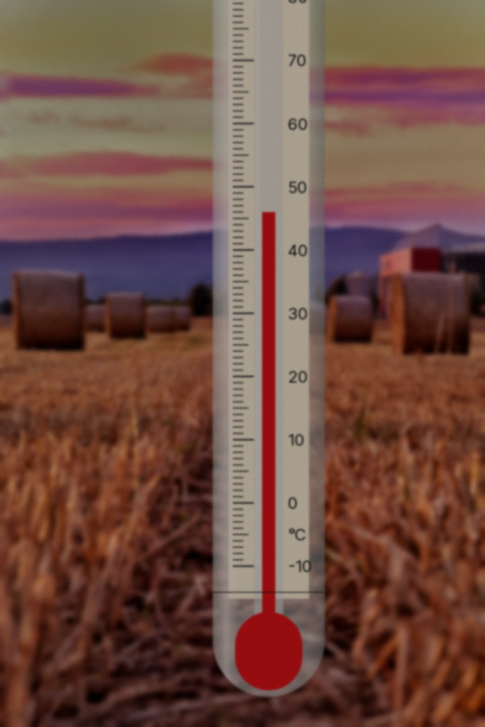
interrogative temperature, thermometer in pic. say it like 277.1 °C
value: 46 °C
